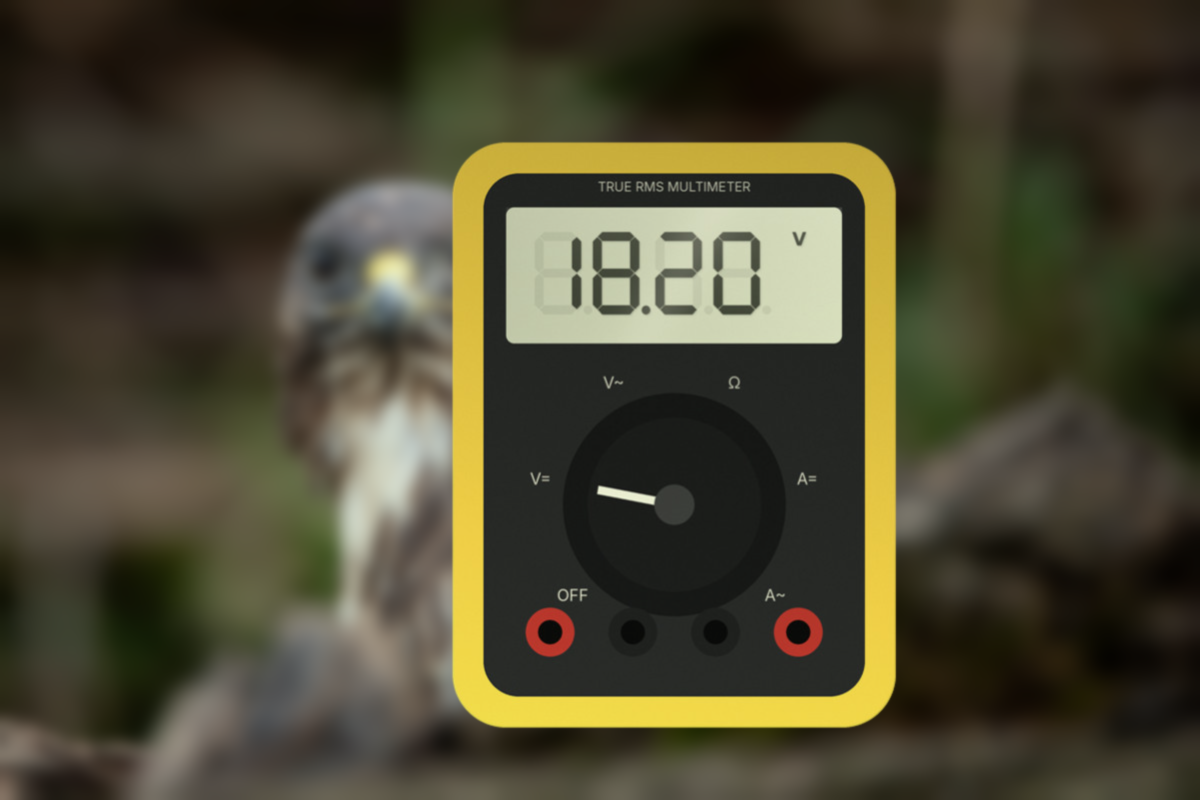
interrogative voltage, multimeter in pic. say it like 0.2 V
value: 18.20 V
